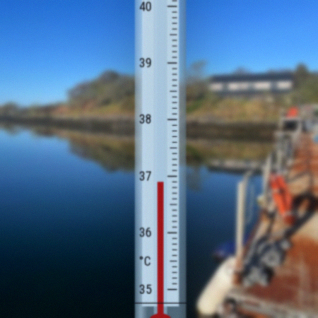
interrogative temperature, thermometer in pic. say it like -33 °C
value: 36.9 °C
